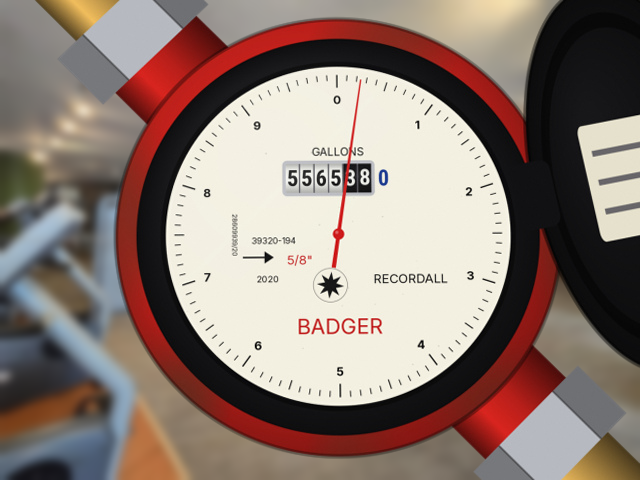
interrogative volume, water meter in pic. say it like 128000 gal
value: 5565380.2 gal
